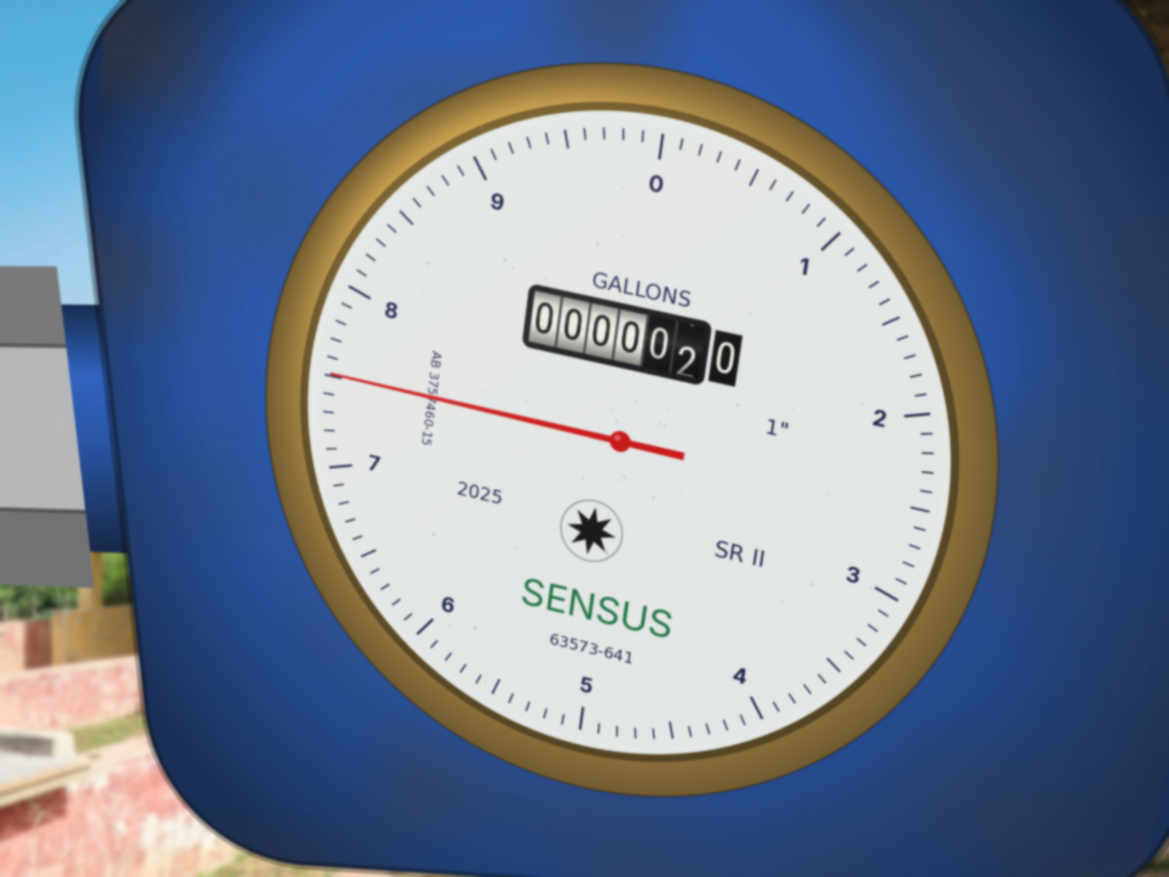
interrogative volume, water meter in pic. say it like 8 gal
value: 17.5 gal
